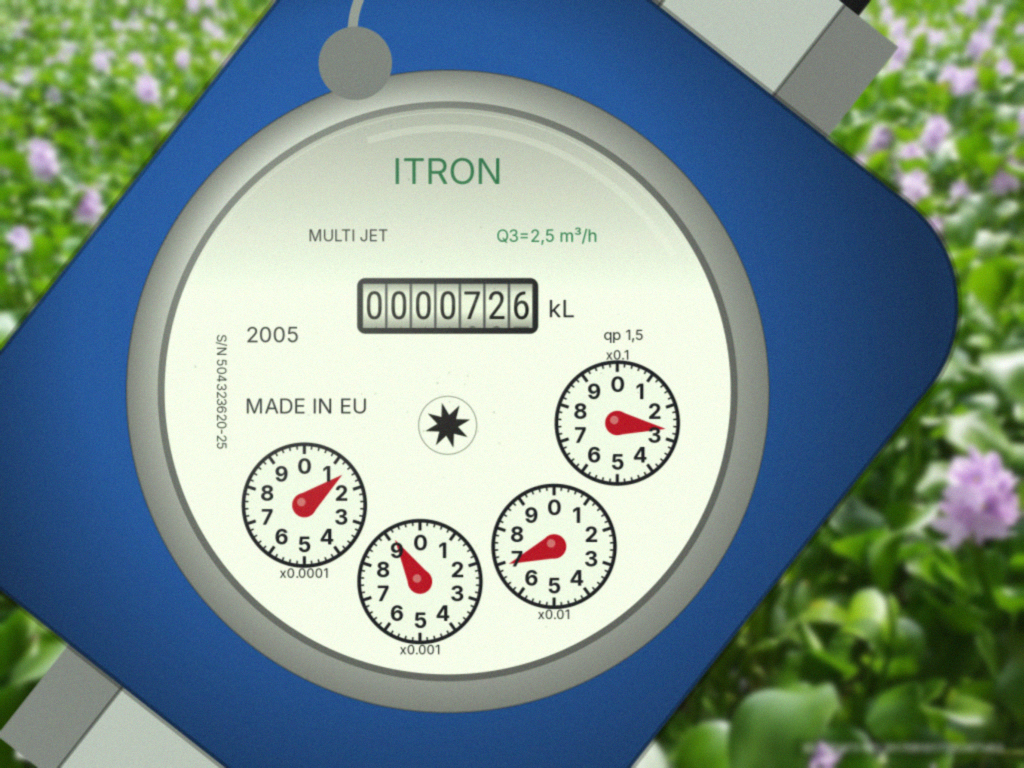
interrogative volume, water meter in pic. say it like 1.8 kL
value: 726.2691 kL
